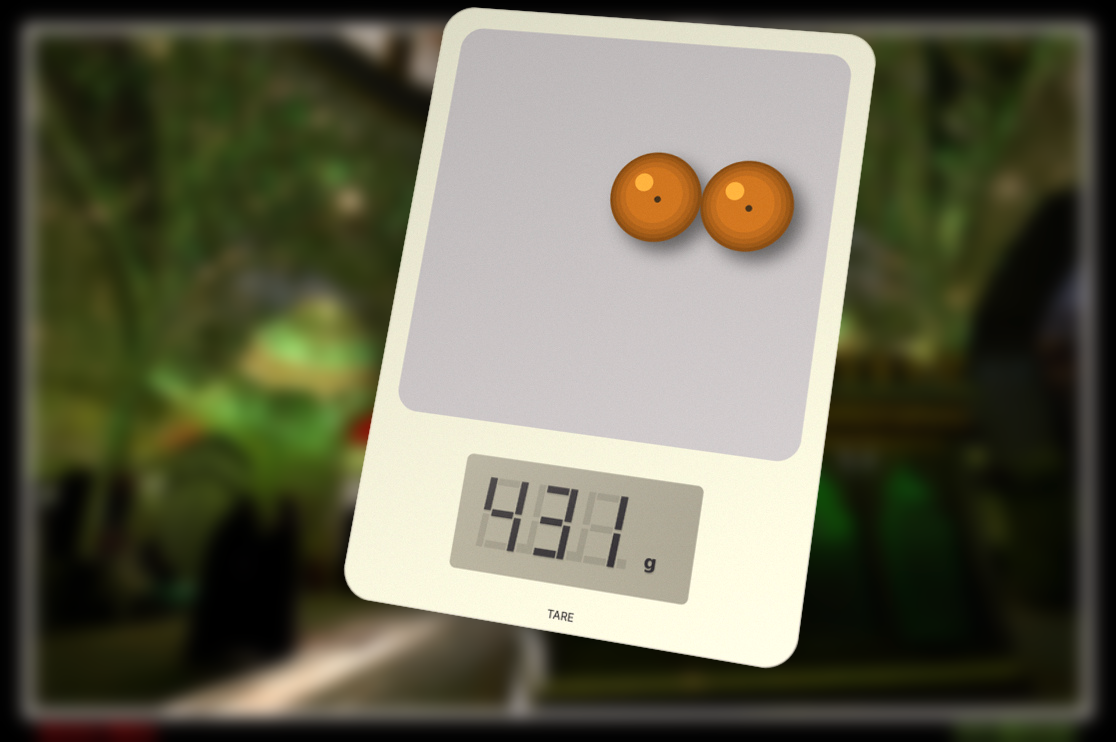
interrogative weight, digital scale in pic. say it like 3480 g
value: 431 g
